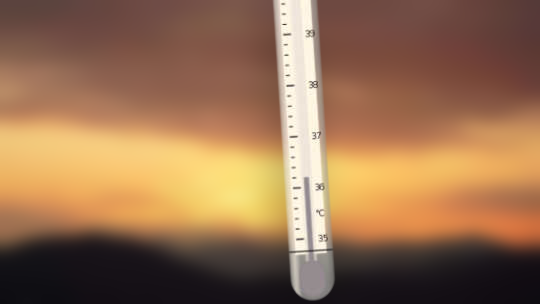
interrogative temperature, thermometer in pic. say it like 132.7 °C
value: 36.2 °C
